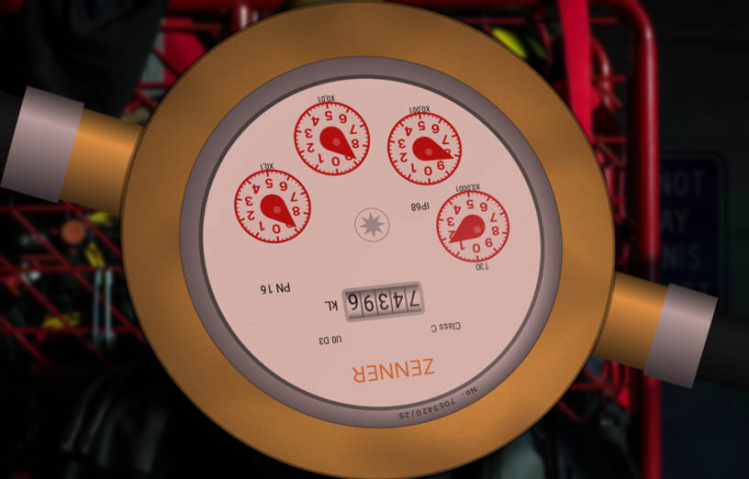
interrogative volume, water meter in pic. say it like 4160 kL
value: 74395.8881 kL
